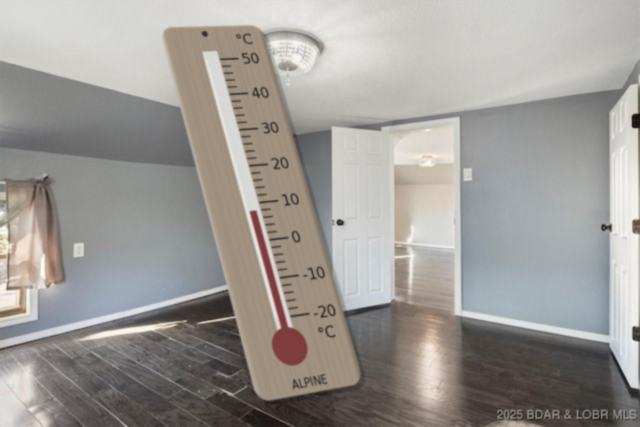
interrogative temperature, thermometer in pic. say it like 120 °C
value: 8 °C
